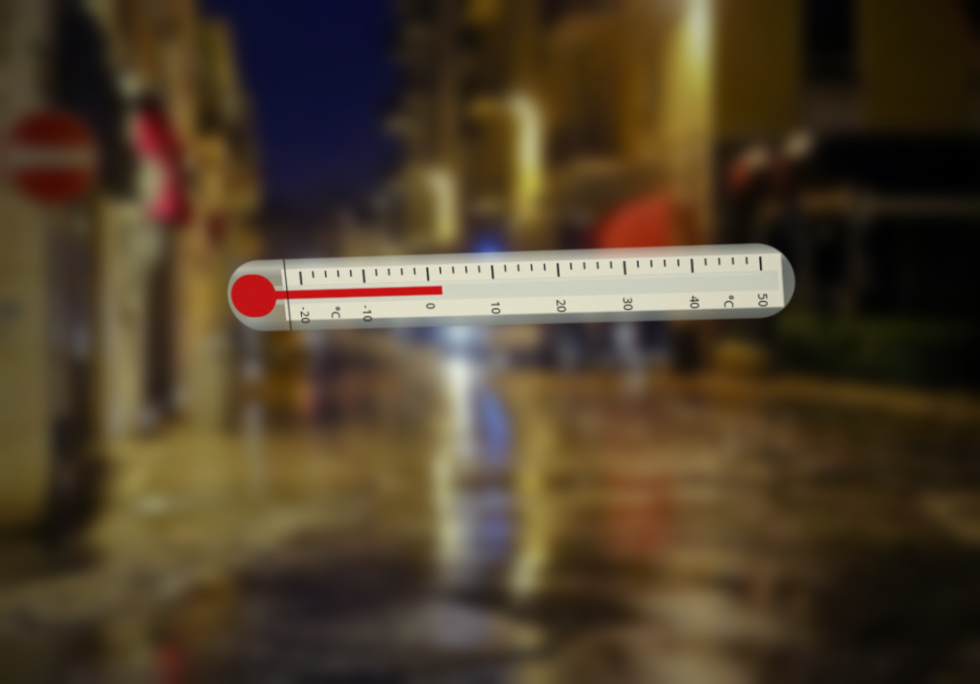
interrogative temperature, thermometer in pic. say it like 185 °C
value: 2 °C
